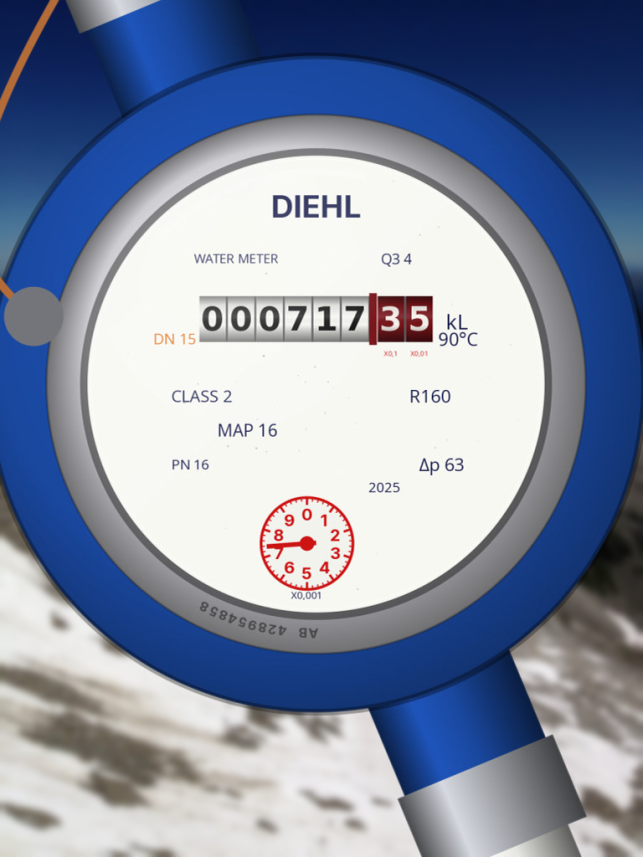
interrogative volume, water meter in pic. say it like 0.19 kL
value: 717.357 kL
